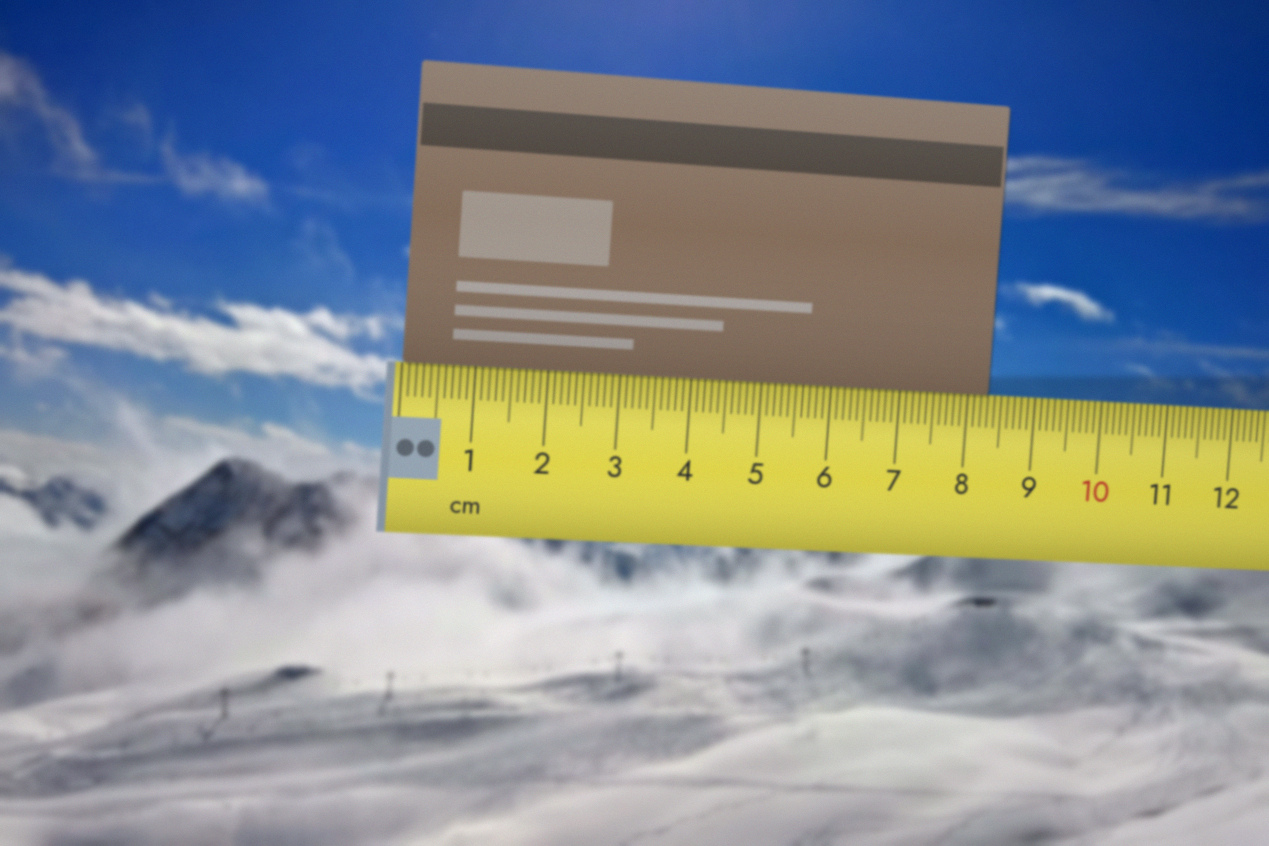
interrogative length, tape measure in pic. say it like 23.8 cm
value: 8.3 cm
